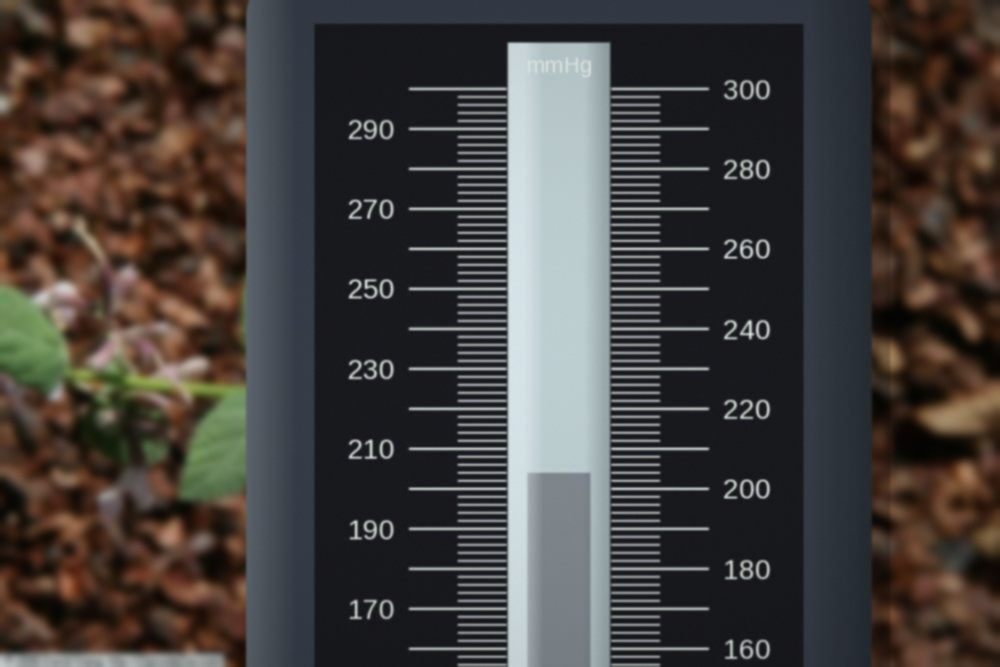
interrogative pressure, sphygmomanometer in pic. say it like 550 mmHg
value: 204 mmHg
